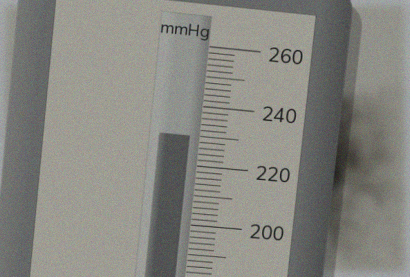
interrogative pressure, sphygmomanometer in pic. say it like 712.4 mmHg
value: 230 mmHg
